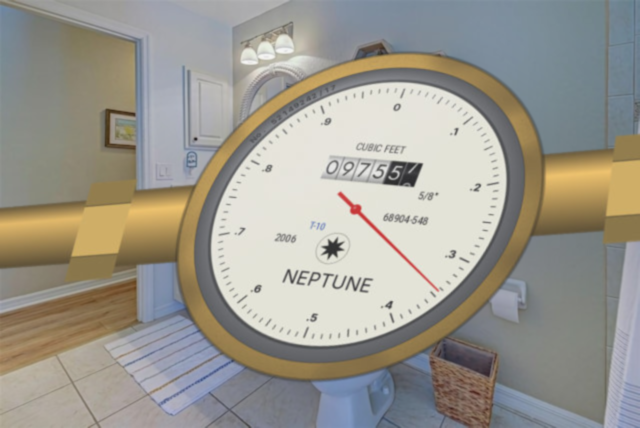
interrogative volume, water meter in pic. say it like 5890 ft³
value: 97557.34 ft³
